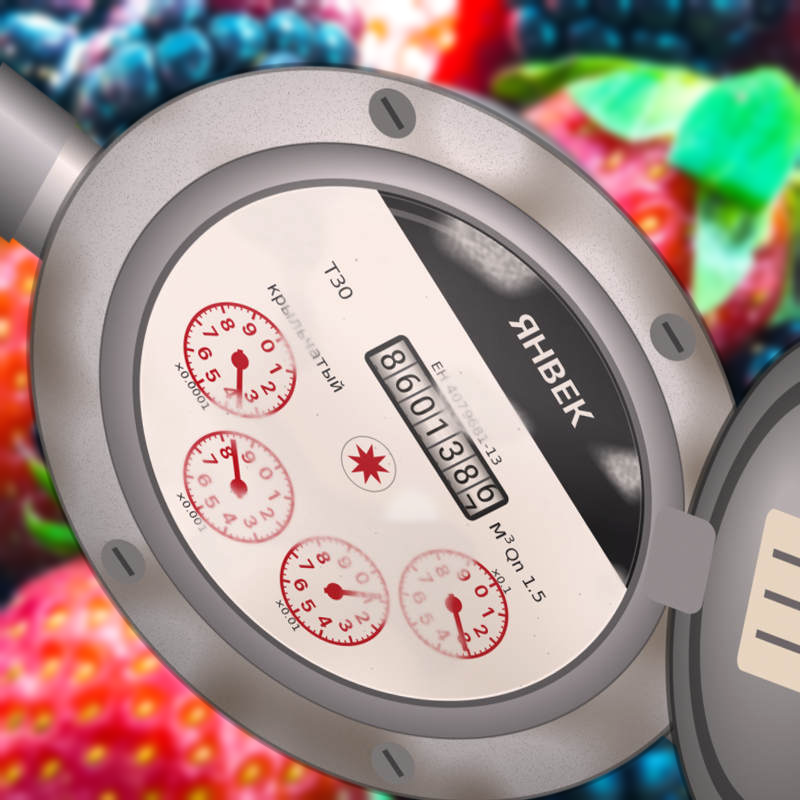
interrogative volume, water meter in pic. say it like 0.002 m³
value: 8601386.3083 m³
